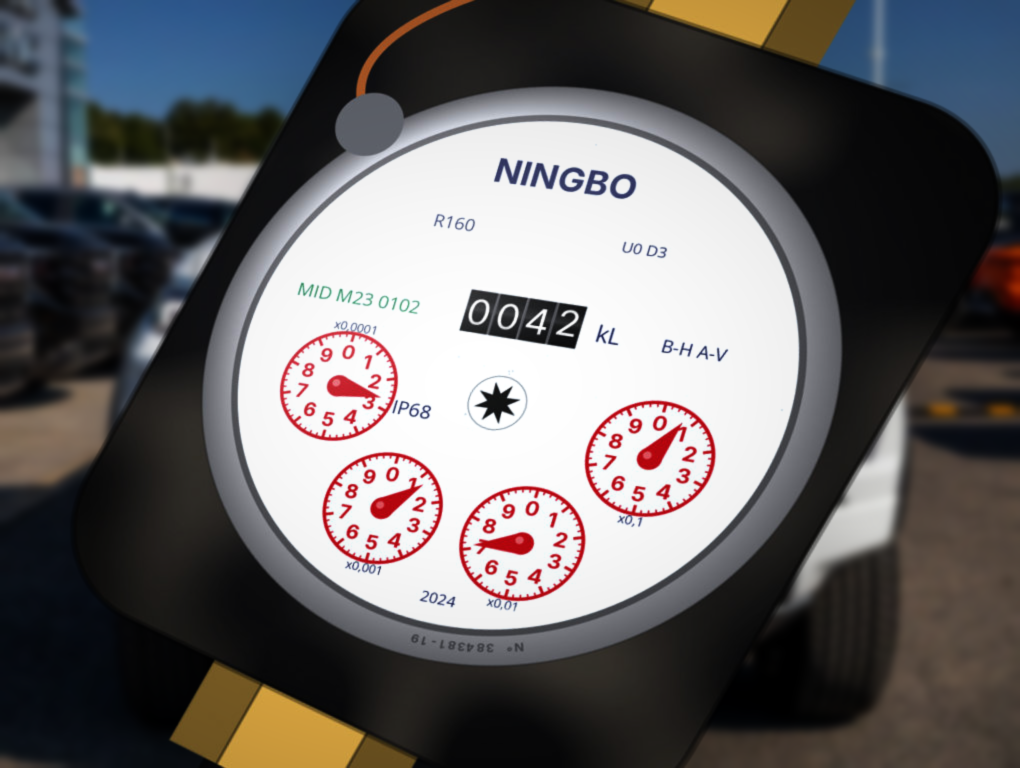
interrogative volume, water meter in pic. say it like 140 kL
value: 42.0712 kL
